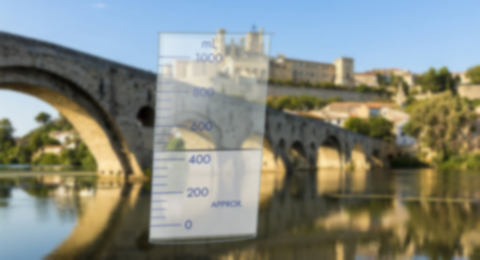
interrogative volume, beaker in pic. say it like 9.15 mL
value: 450 mL
